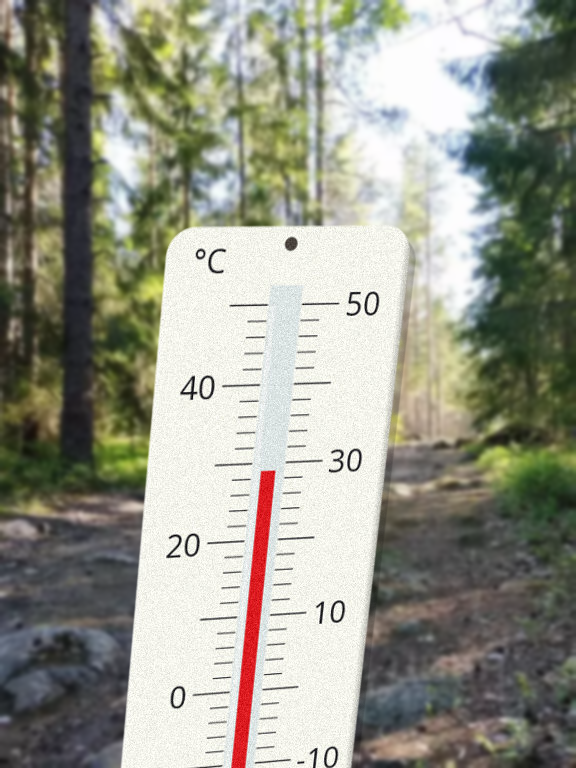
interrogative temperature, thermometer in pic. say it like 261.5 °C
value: 29 °C
